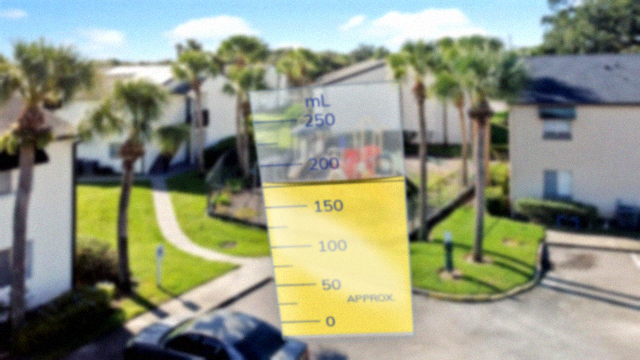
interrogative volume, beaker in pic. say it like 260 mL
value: 175 mL
